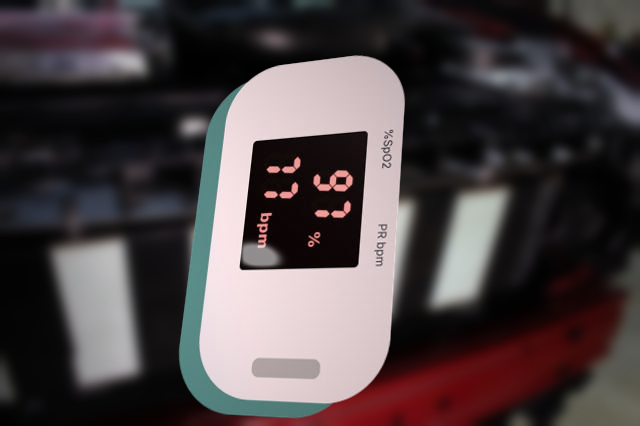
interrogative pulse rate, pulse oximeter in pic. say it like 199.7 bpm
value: 77 bpm
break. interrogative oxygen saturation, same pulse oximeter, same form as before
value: 97 %
